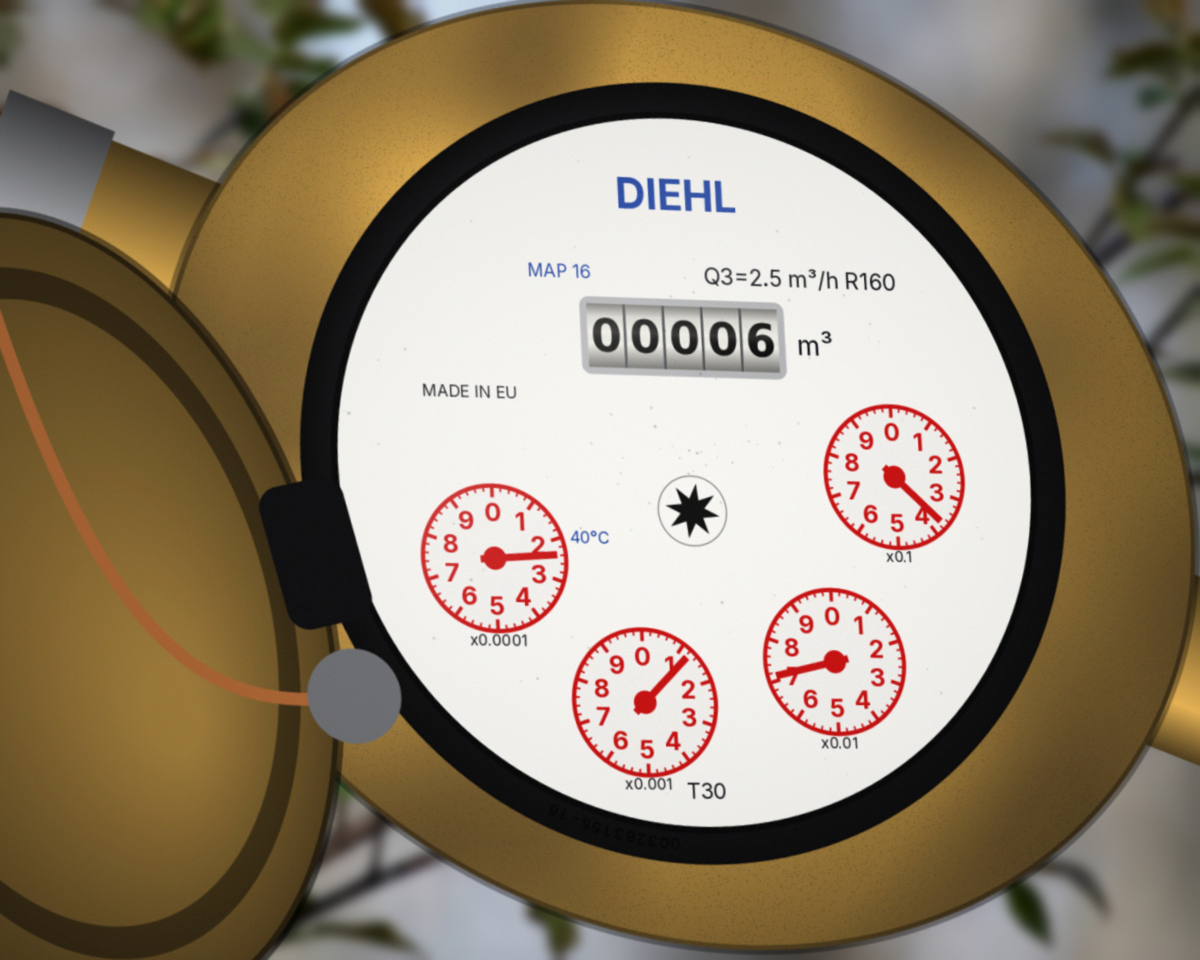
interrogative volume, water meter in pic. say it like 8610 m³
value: 6.3712 m³
